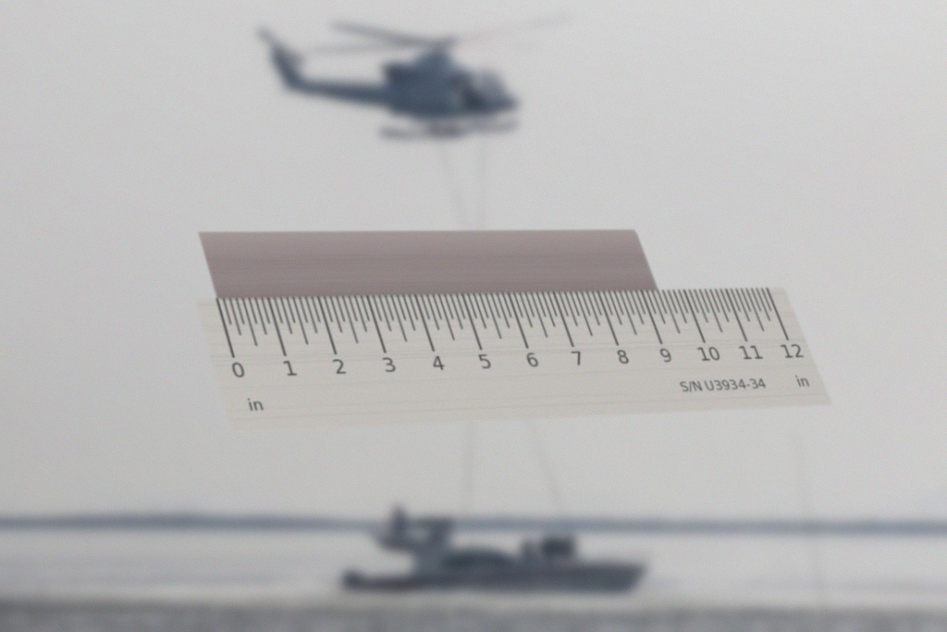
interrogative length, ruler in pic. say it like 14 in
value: 9.375 in
